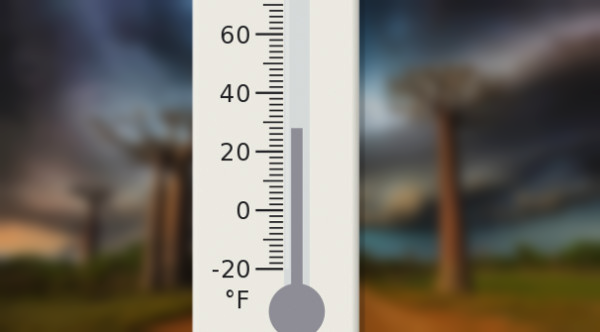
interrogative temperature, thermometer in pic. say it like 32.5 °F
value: 28 °F
